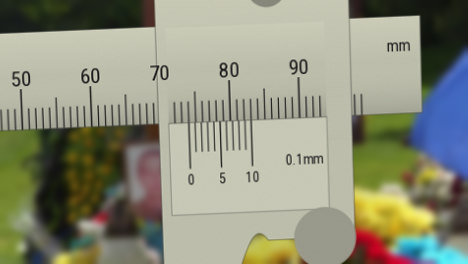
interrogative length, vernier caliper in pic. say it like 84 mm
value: 74.0 mm
